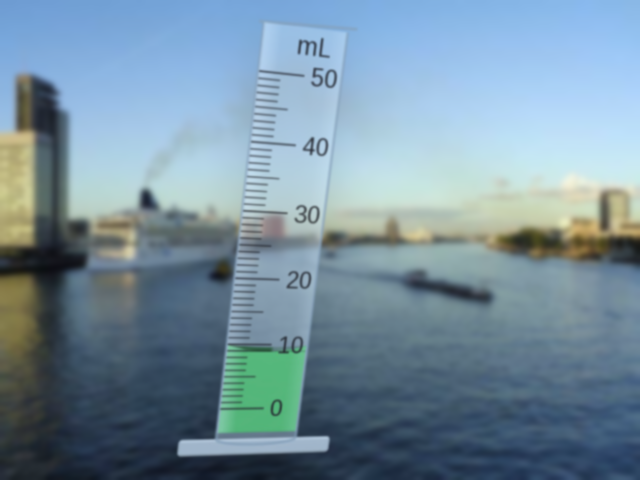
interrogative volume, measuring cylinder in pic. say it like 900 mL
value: 9 mL
